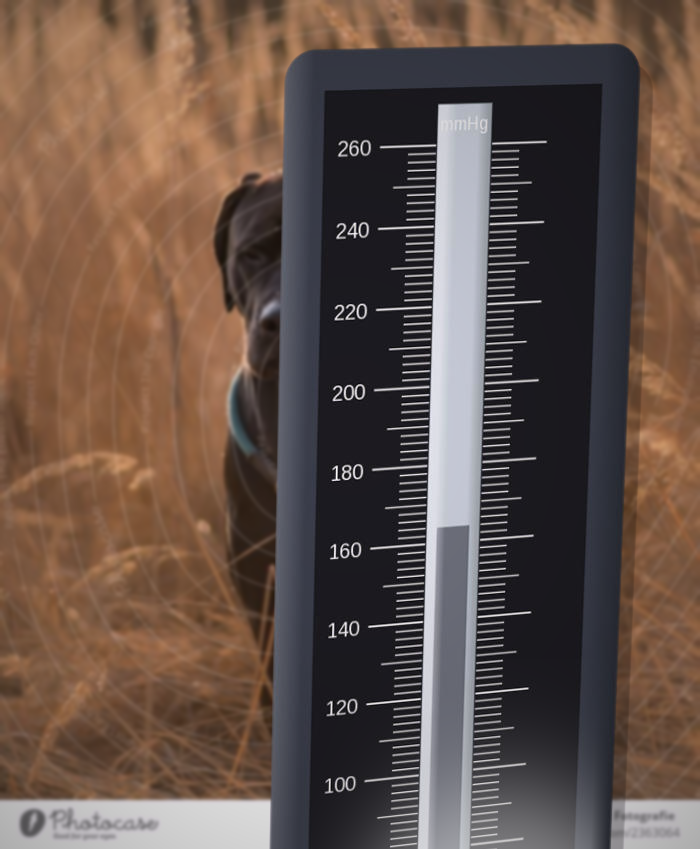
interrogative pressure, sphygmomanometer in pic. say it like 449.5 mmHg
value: 164 mmHg
